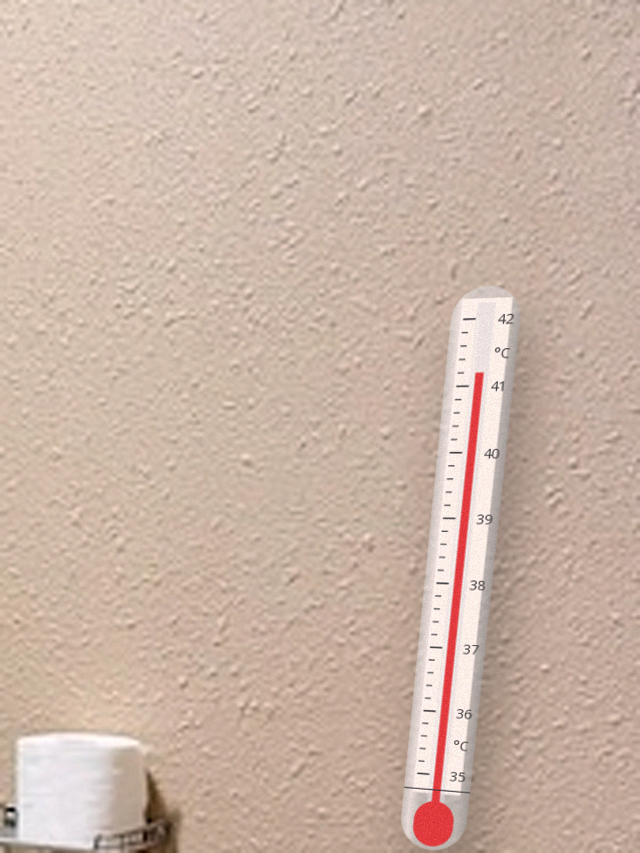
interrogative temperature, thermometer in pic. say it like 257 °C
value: 41.2 °C
